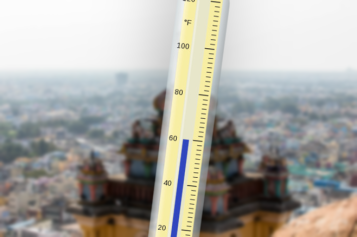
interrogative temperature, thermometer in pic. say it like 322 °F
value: 60 °F
